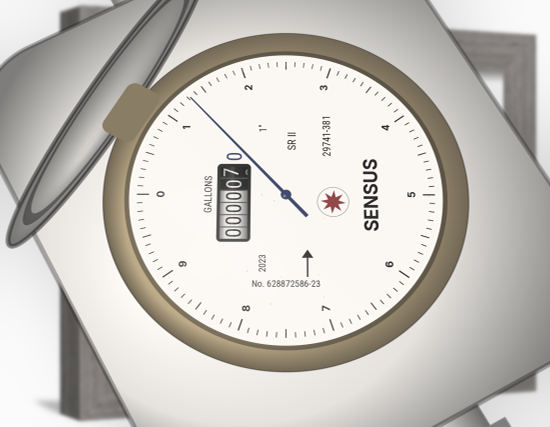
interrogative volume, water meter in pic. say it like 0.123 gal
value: 71.3 gal
